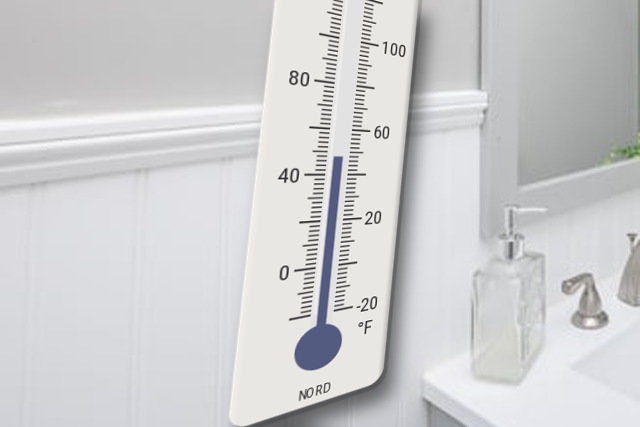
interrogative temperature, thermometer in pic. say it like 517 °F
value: 48 °F
